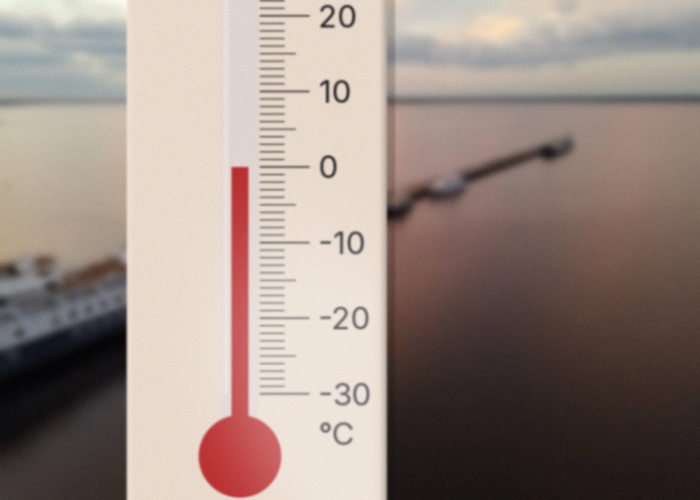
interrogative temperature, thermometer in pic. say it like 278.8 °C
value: 0 °C
